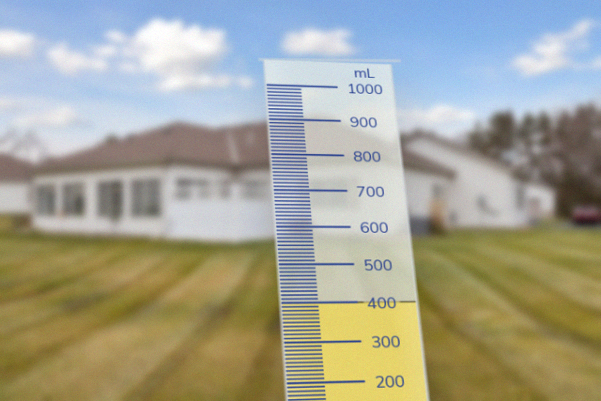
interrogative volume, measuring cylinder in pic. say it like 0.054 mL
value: 400 mL
